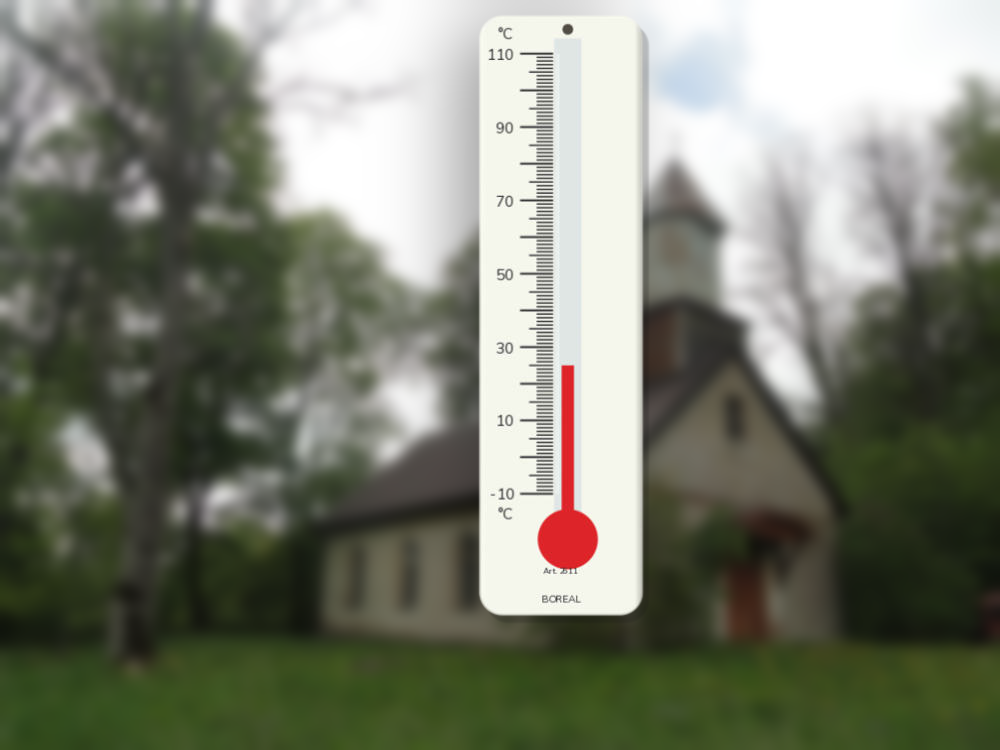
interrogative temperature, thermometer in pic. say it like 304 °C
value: 25 °C
